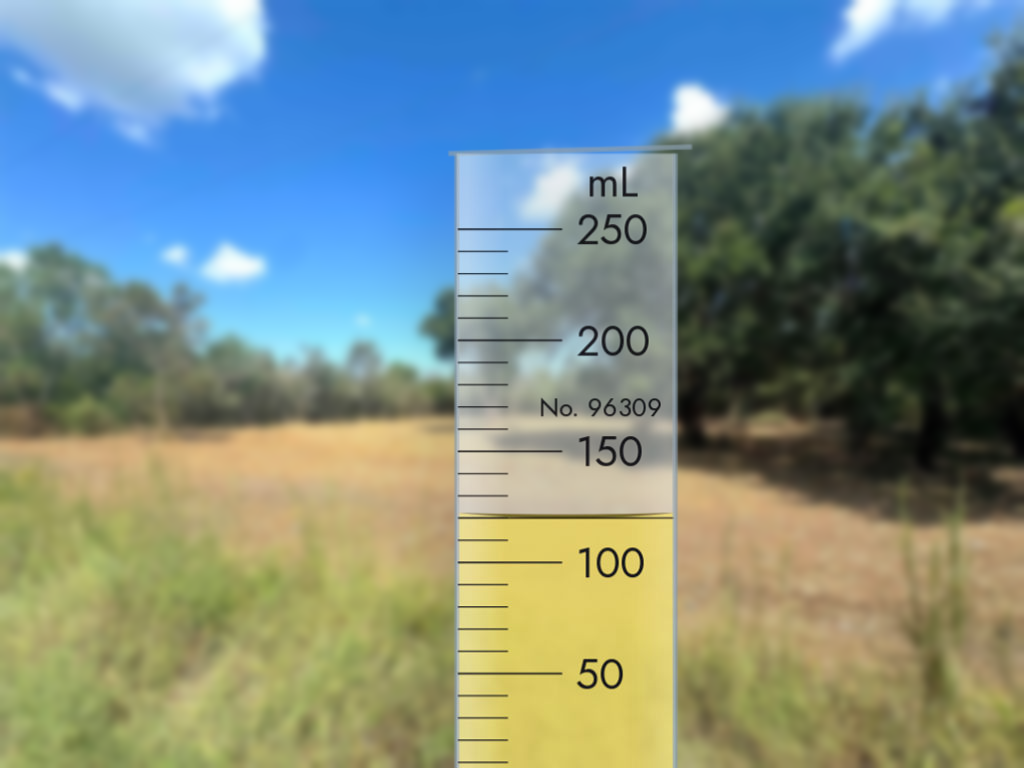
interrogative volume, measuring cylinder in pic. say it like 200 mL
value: 120 mL
